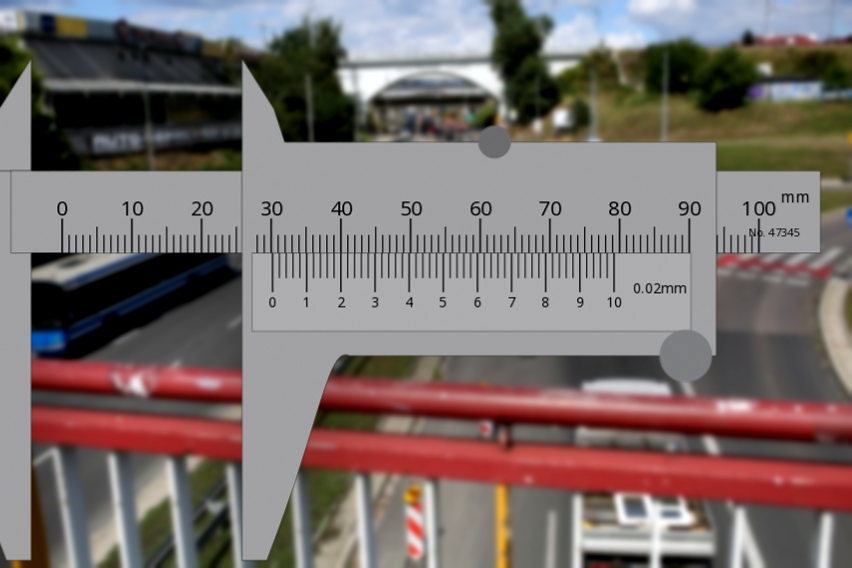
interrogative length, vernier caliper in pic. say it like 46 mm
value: 30.2 mm
